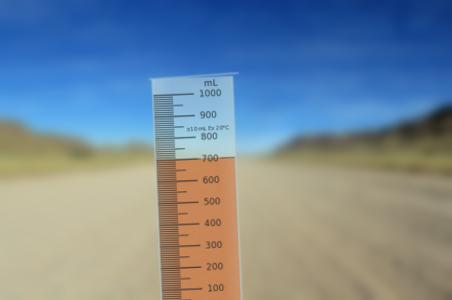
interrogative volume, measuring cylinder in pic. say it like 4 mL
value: 700 mL
